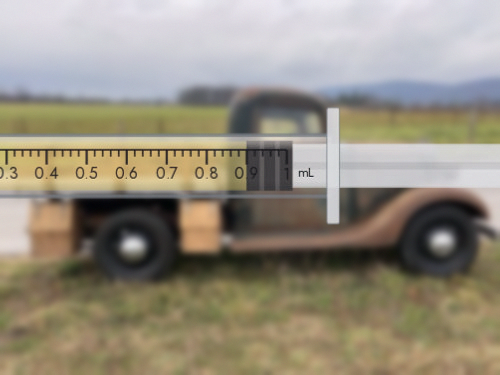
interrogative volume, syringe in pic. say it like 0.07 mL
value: 0.9 mL
